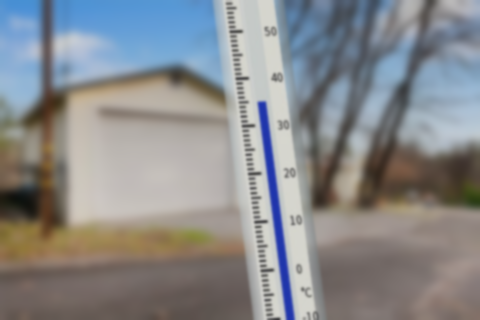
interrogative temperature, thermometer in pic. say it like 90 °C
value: 35 °C
